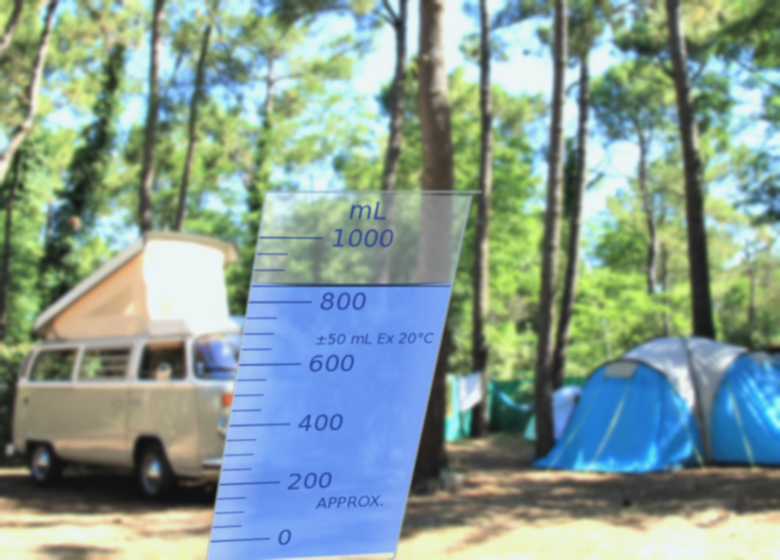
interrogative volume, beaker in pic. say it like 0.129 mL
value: 850 mL
